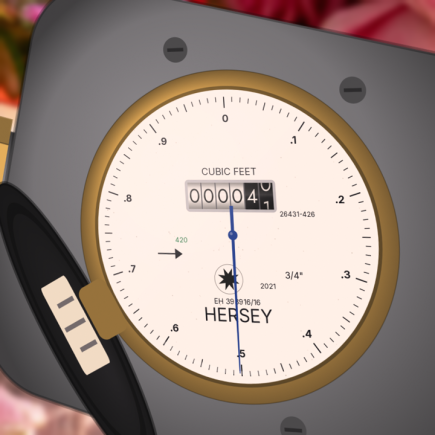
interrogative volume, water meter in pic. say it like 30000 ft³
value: 40.50 ft³
